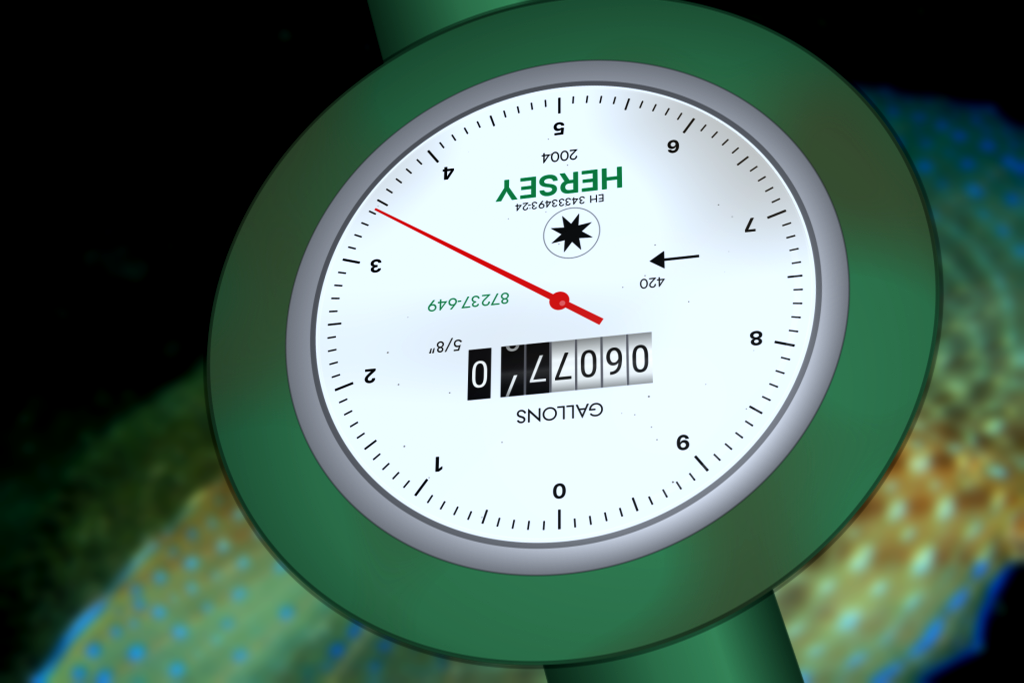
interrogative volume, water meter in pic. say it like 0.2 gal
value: 607773.4 gal
